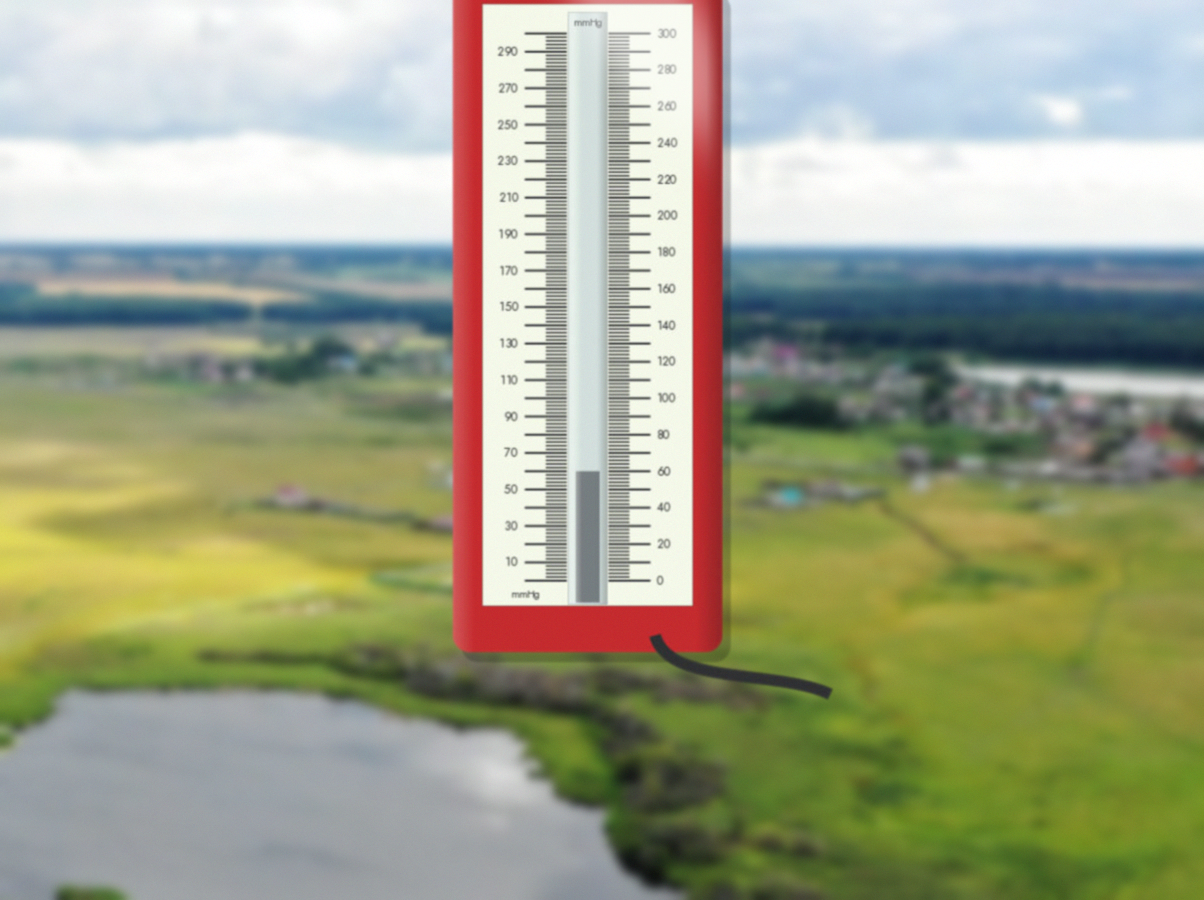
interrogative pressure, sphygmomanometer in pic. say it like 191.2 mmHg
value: 60 mmHg
